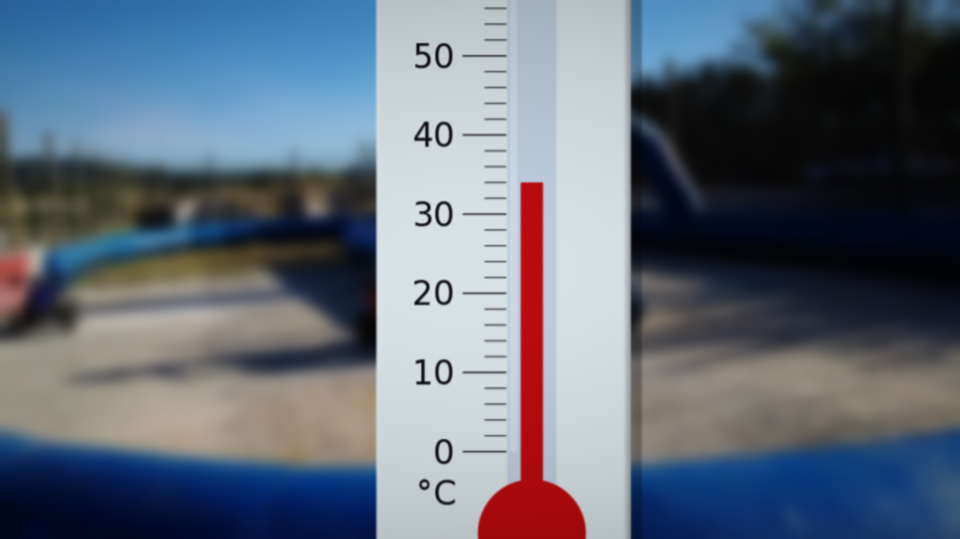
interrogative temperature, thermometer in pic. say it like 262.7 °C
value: 34 °C
